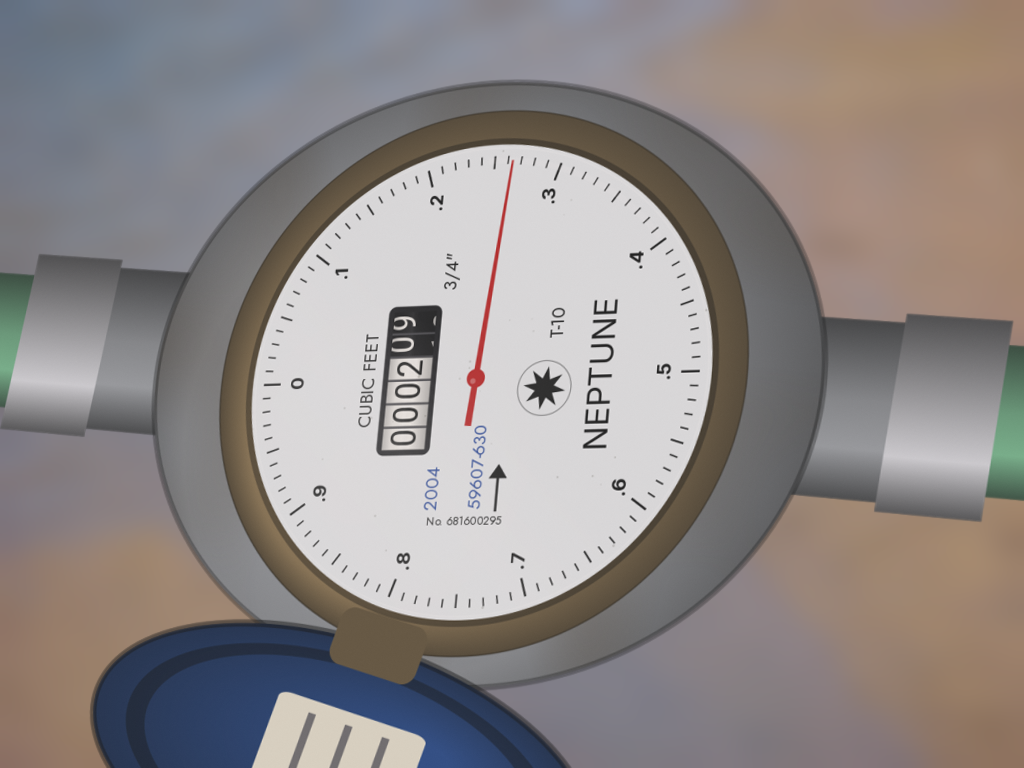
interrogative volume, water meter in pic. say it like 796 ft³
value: 209.26 ft³
